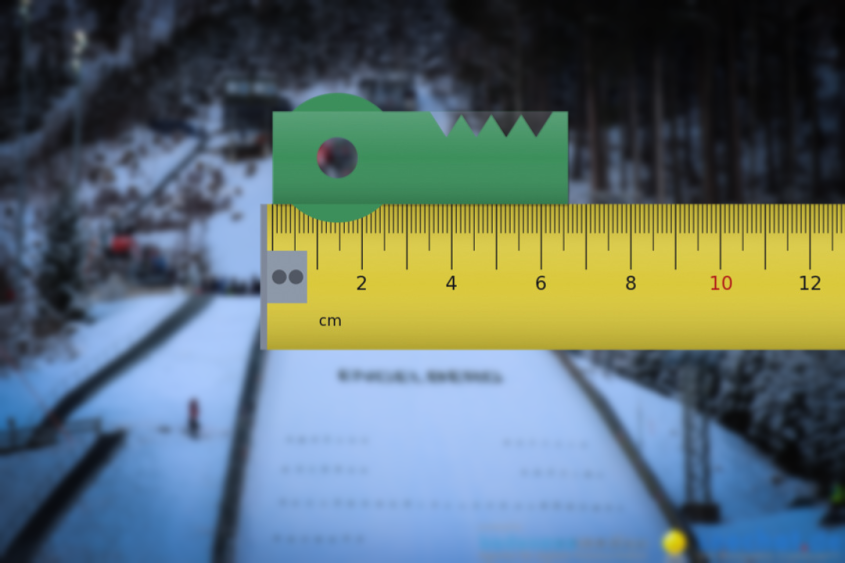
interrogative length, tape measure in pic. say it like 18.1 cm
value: 6.6 cm
